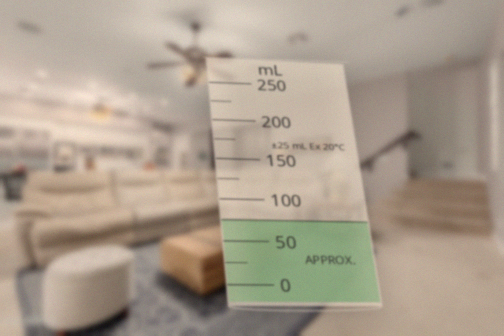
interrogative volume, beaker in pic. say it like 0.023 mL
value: 75 mL
